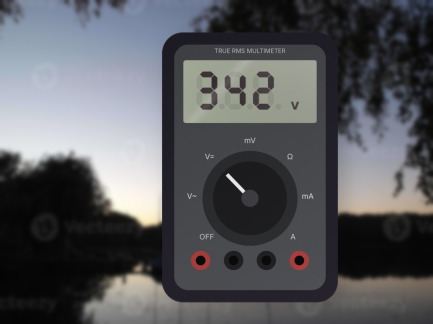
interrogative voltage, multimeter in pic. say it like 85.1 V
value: 342 V
